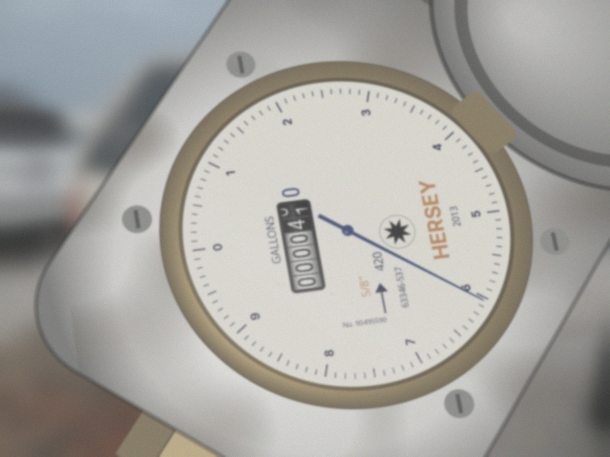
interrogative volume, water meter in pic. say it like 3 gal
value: 406.0 gal
